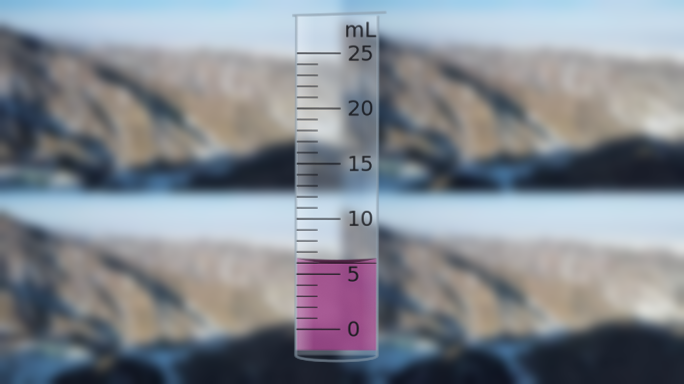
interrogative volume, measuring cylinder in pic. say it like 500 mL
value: 6 mL
